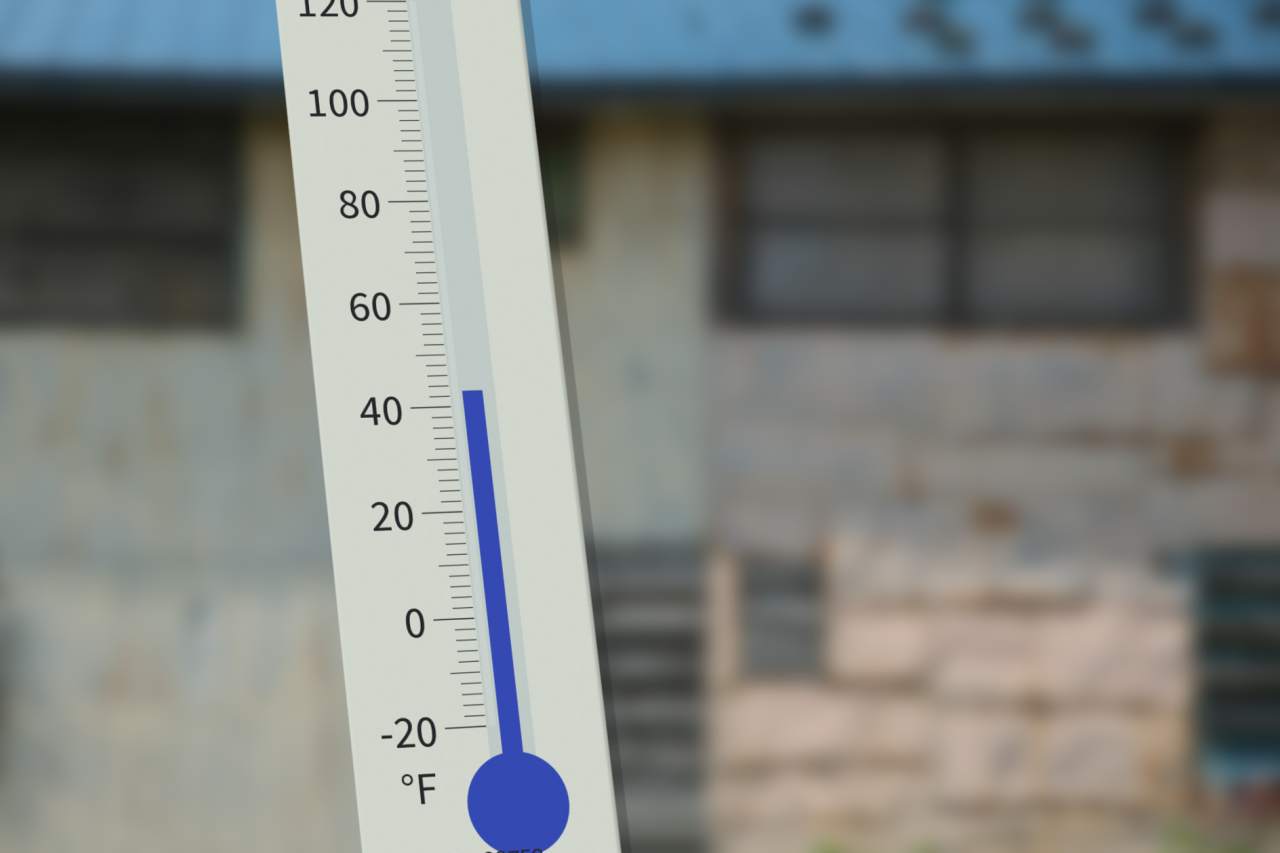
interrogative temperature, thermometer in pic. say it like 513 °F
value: 43 °F
